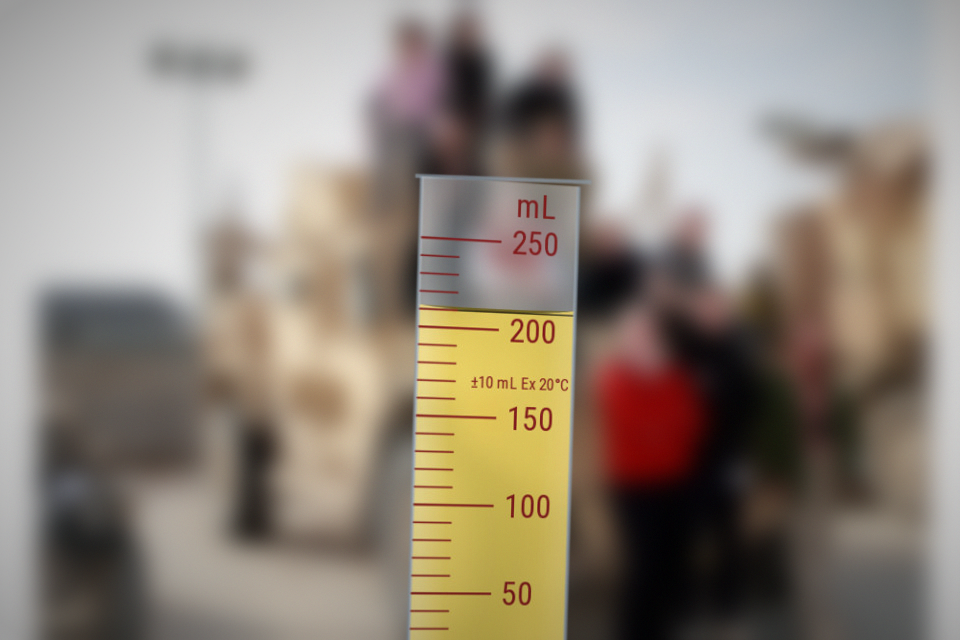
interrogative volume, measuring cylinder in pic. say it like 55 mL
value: 210 mL
